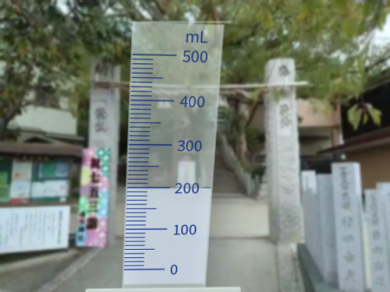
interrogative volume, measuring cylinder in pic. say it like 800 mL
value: 200 mL
